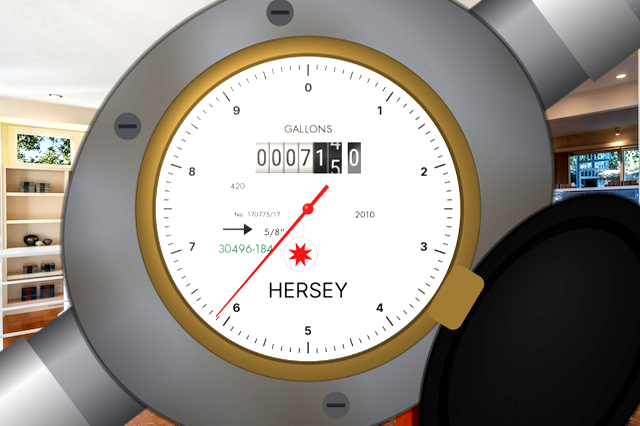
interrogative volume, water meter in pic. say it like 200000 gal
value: 7146.1 gal
